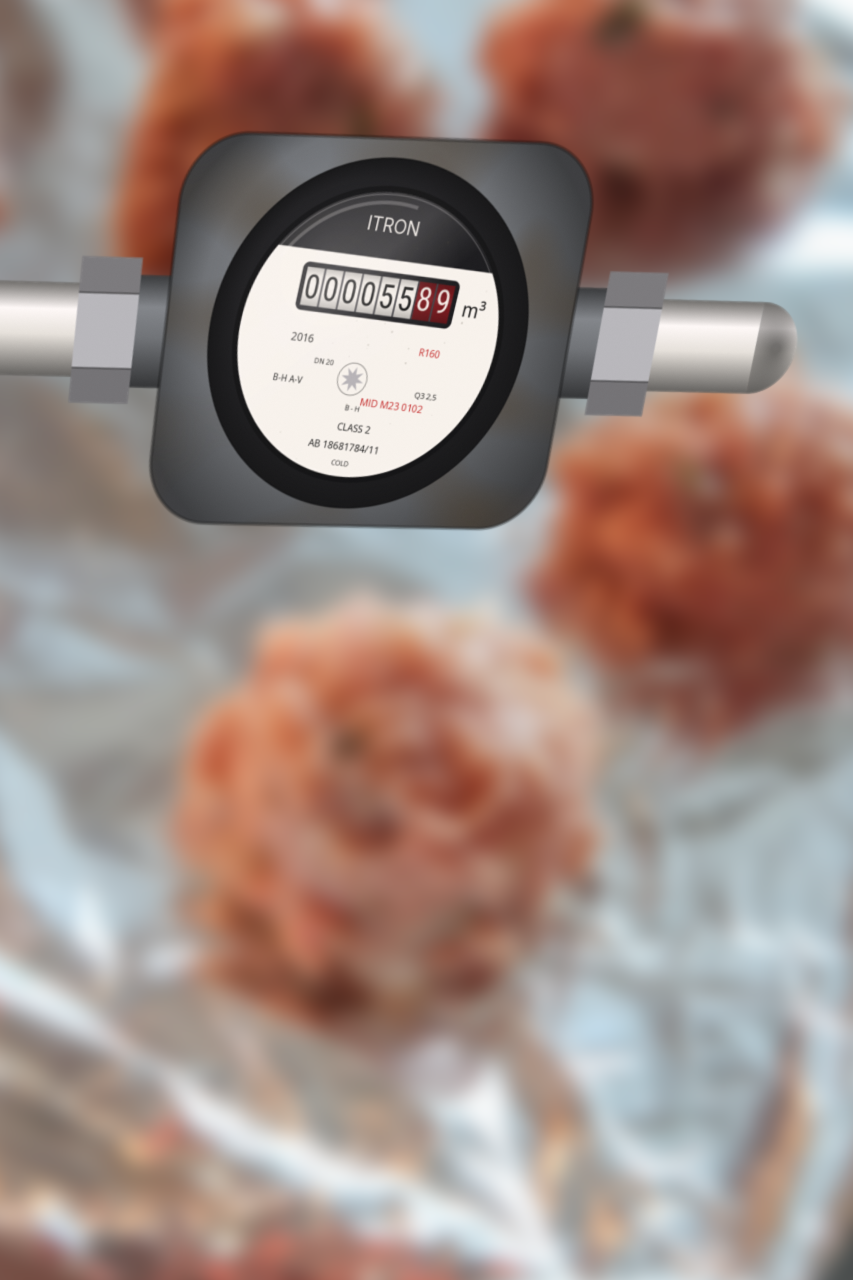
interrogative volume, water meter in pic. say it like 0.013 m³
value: 55.89 m³
